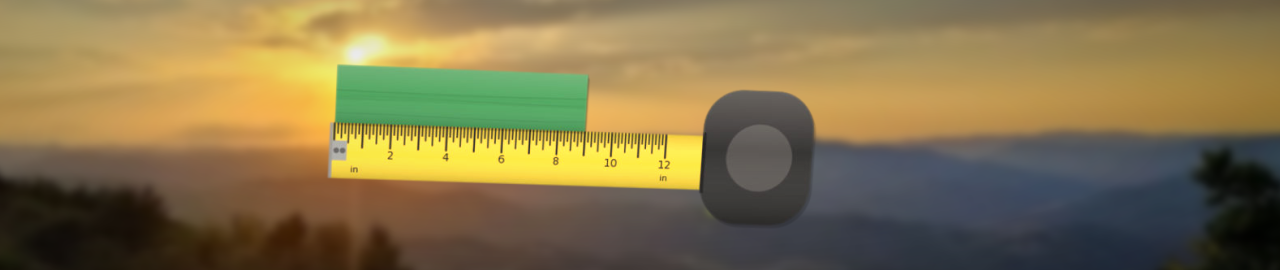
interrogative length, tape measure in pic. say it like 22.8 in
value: 9 in
